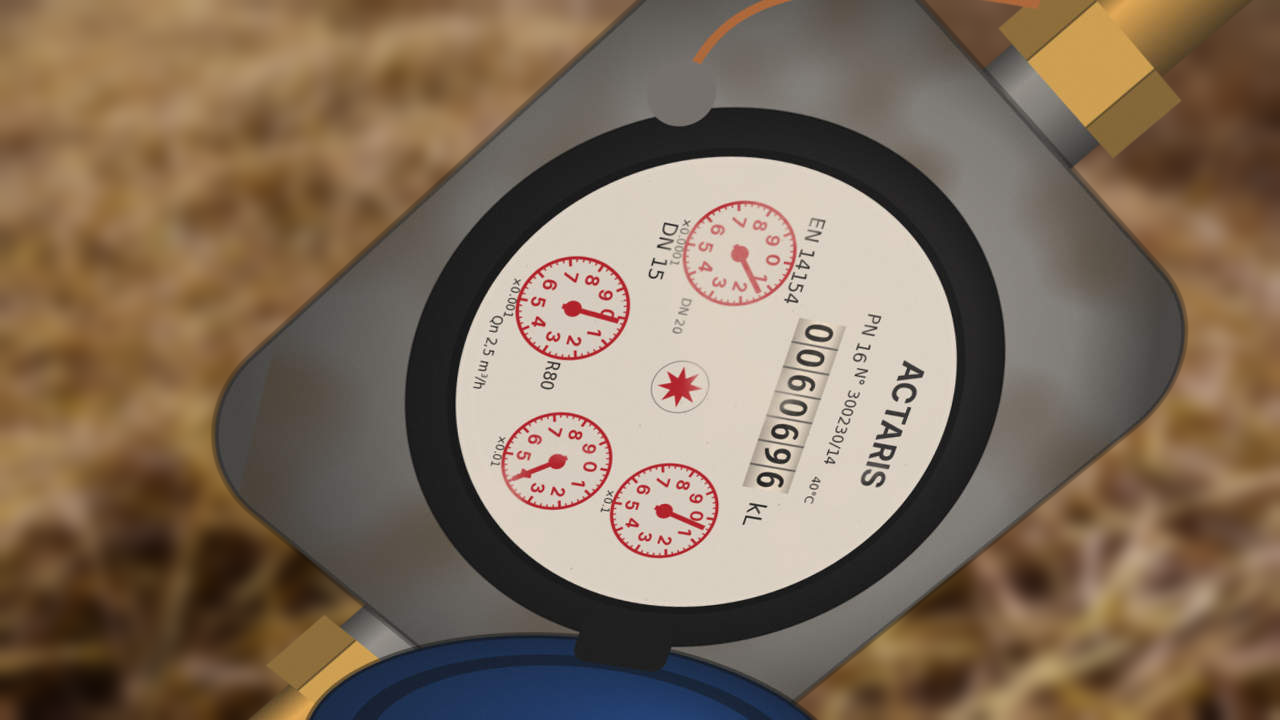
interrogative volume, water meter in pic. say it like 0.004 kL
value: 60696.0401 kL
